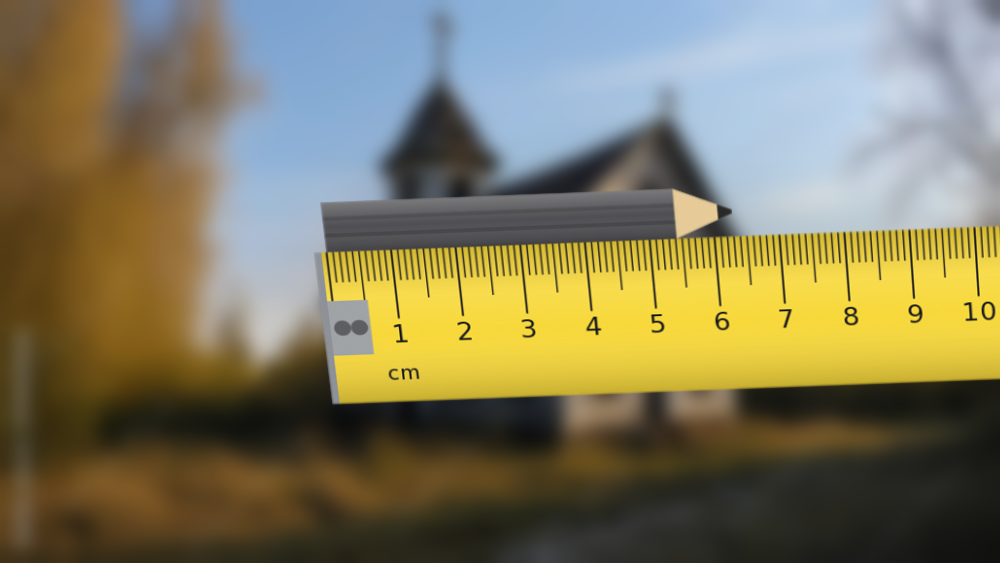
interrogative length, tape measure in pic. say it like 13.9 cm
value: 6.3 cm
